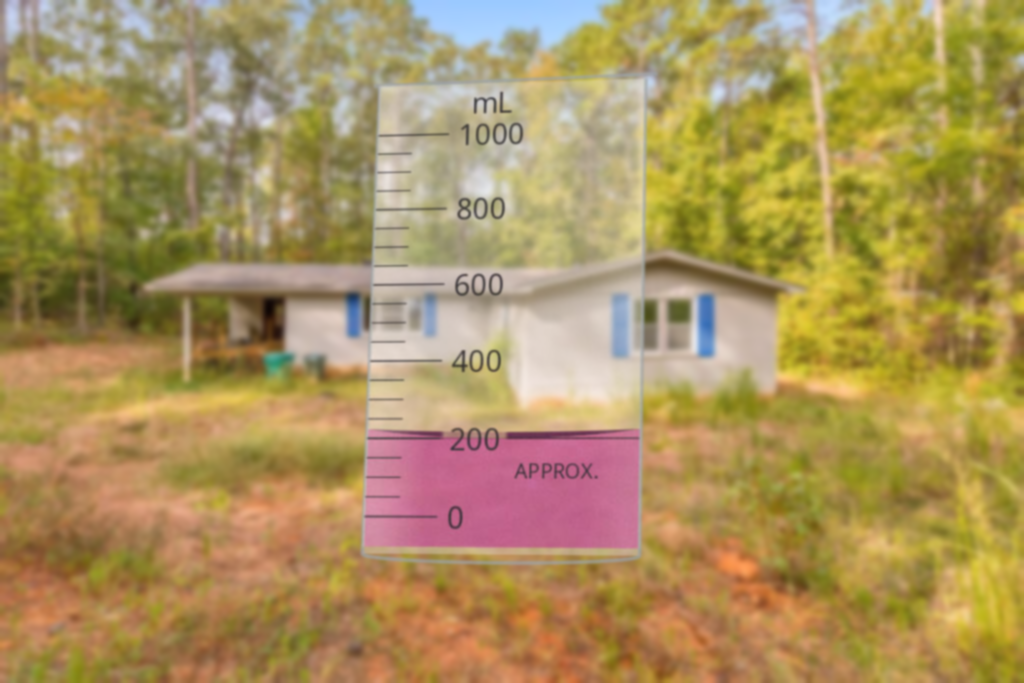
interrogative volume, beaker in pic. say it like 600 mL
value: 200 mL
